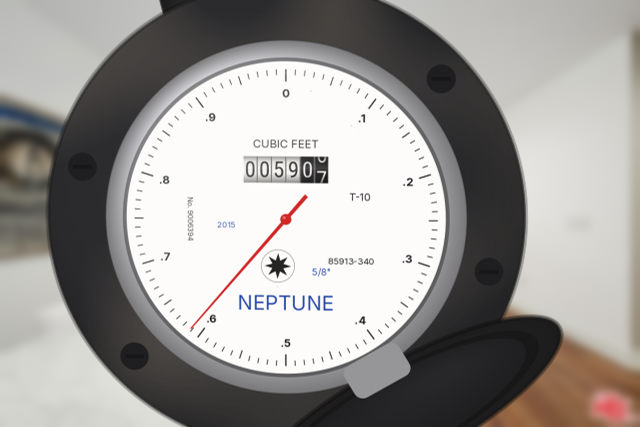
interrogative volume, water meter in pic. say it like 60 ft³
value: 5906.61 ft³
